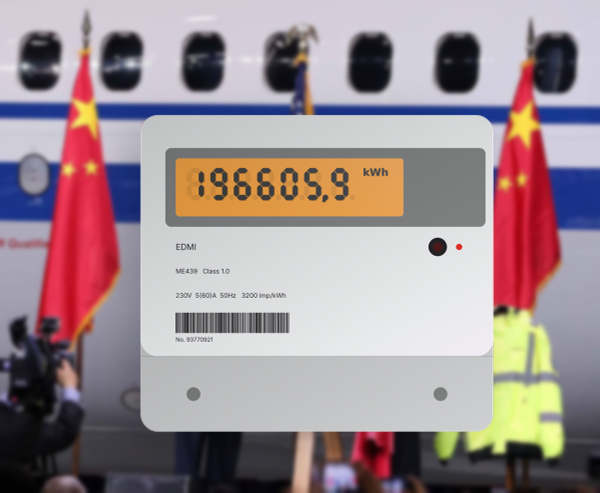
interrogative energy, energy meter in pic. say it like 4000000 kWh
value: 196605.9 kWh
